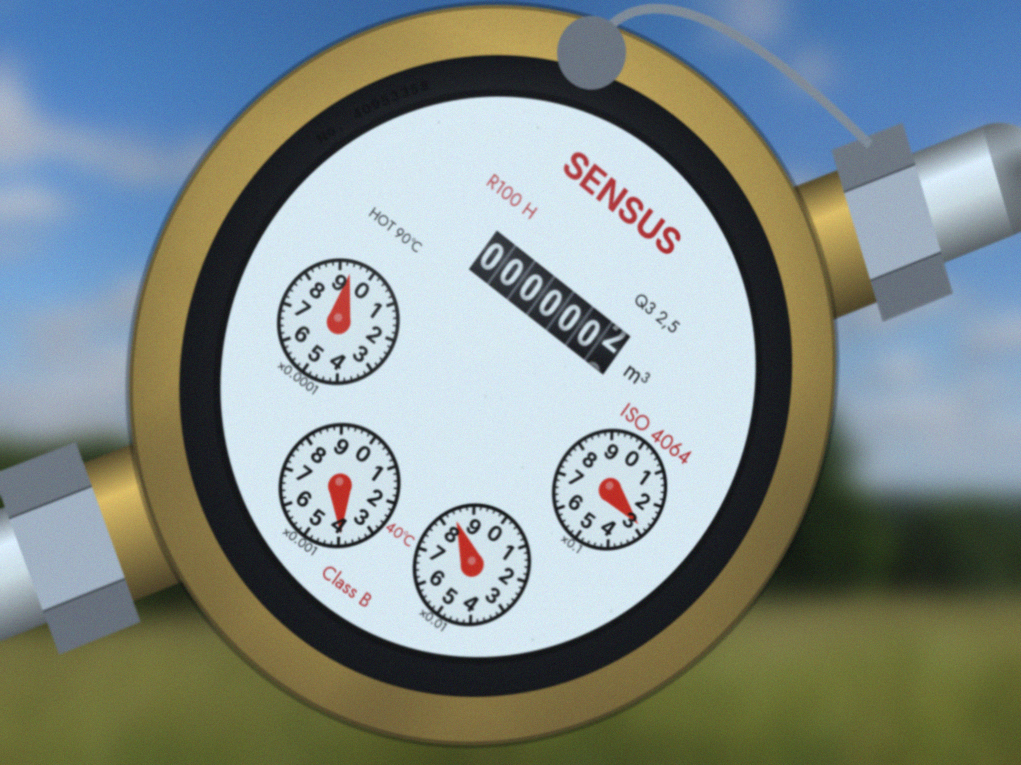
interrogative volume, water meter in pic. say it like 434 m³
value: 2.2839 m³
